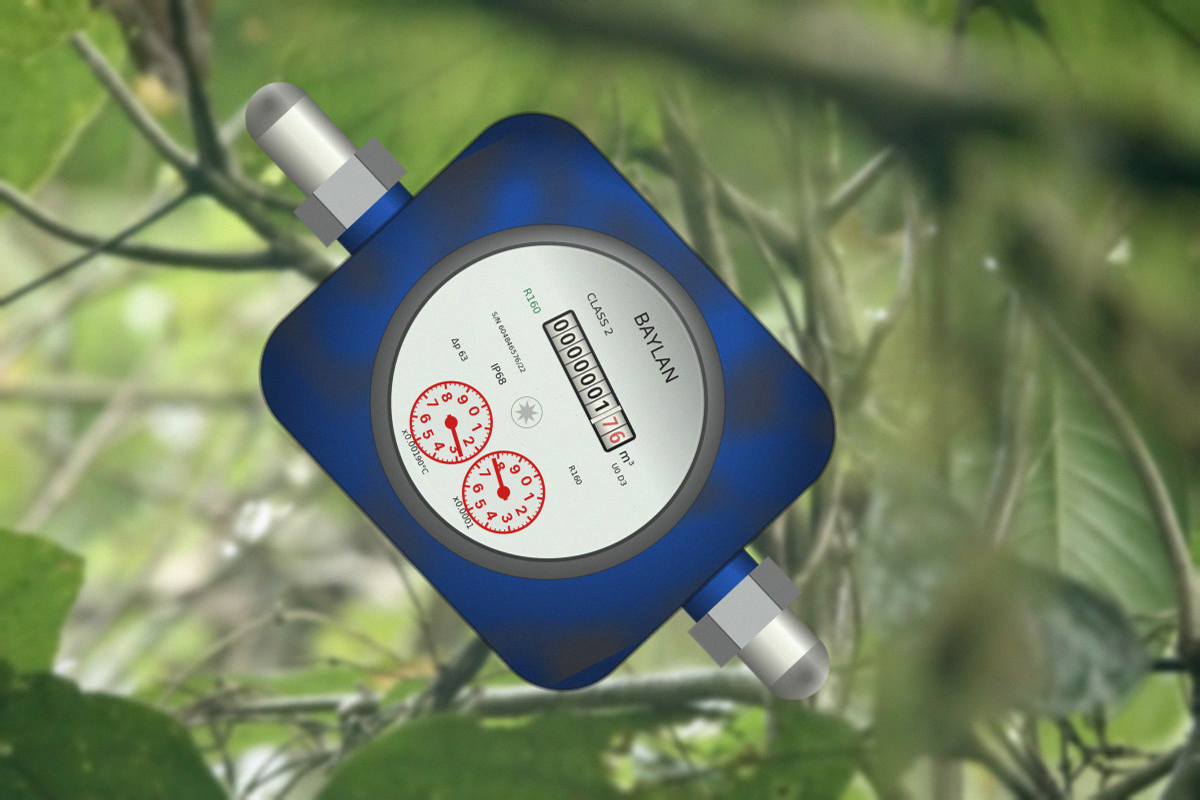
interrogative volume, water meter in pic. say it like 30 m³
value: 1.7627 m³
